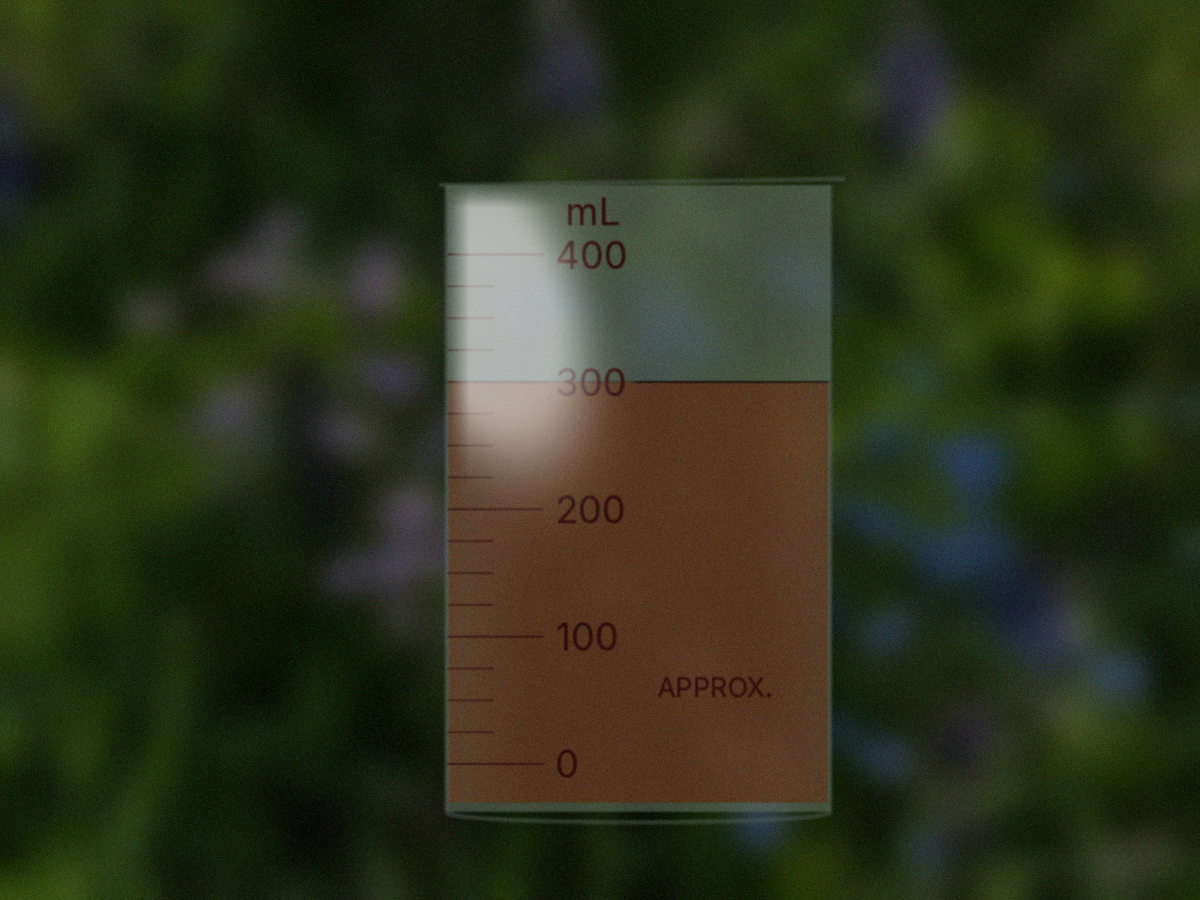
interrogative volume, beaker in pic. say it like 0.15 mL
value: 300 mL
